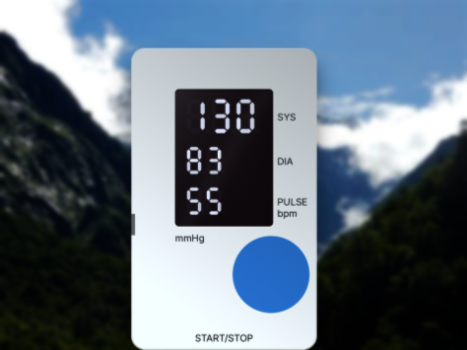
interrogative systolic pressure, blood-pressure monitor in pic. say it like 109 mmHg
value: 130 mmHg
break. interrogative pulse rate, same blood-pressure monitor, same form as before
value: 55 bpm
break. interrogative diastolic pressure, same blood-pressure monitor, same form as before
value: 83 mmHg
